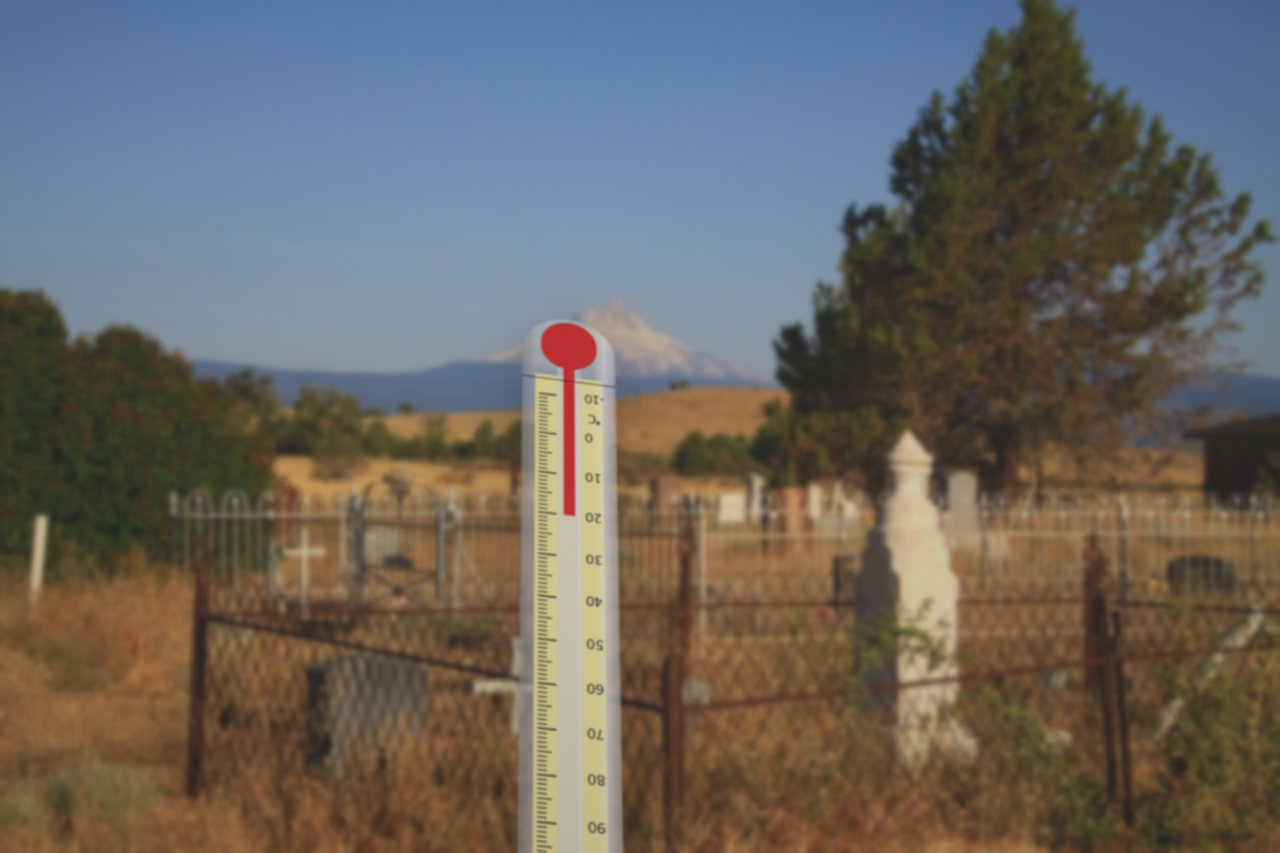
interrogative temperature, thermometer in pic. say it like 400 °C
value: 20 °C
